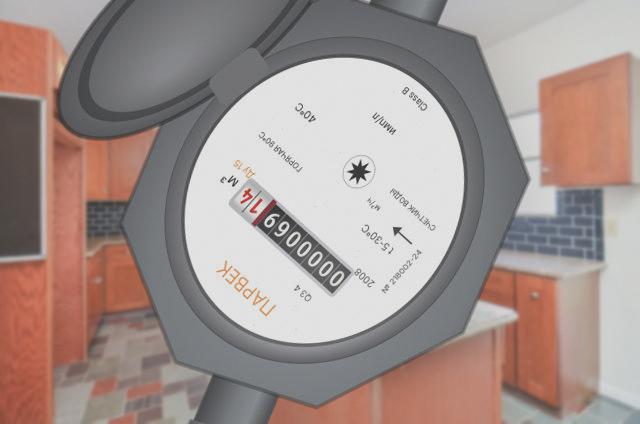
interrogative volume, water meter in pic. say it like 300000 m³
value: 69.14 m³
